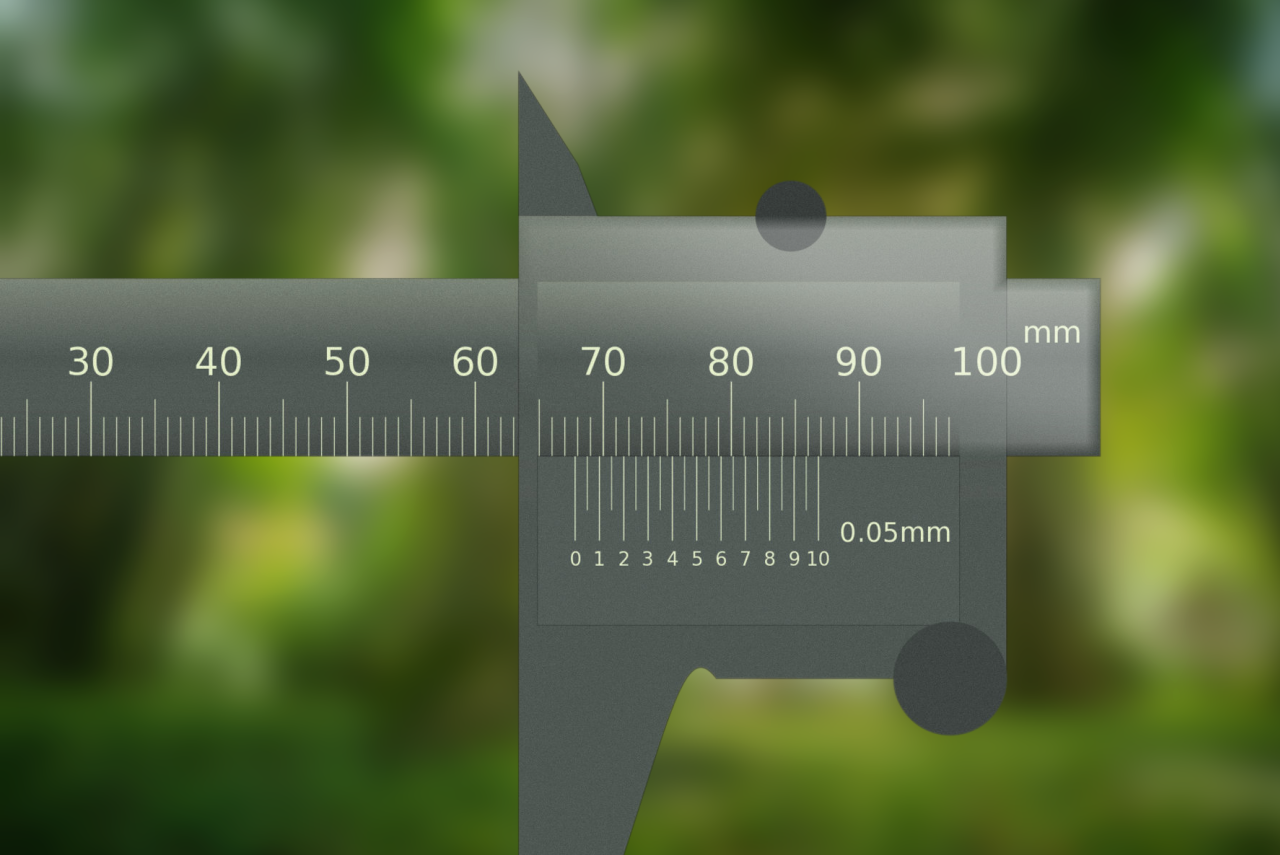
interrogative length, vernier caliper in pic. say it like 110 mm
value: 67.8 mm
